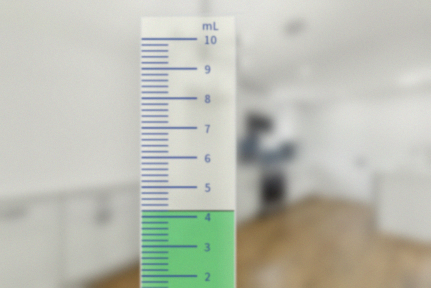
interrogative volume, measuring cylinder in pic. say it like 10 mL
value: 4.2 mL
